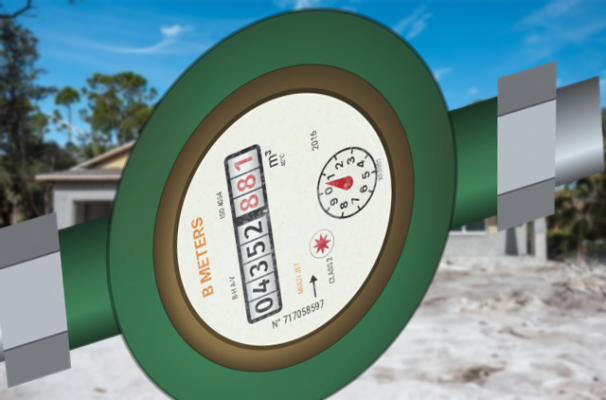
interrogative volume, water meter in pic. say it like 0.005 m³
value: 4352.8810 m³
